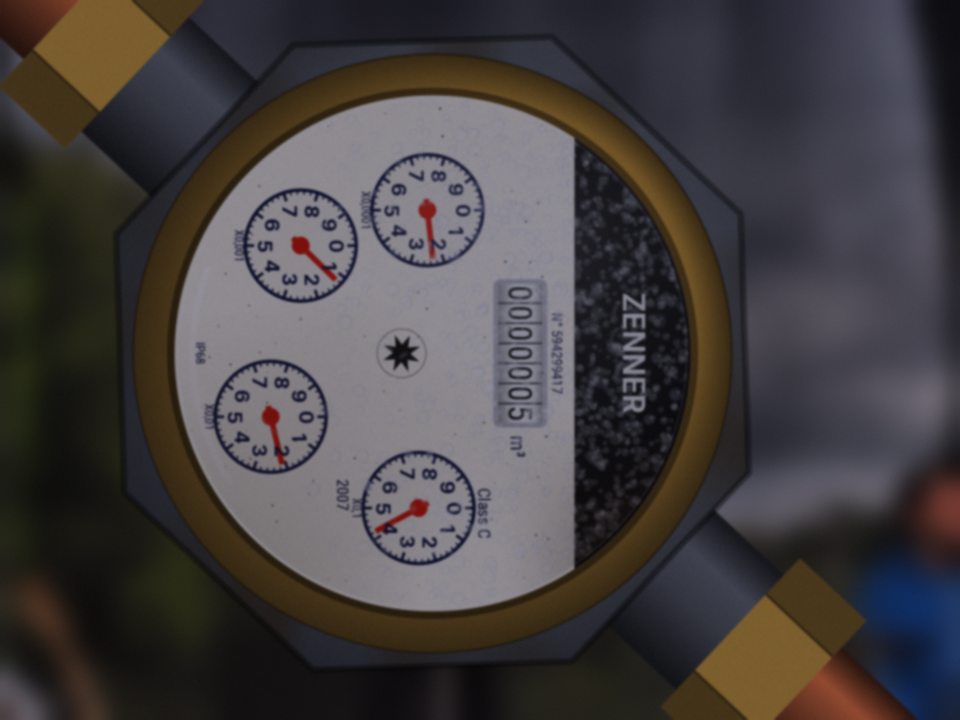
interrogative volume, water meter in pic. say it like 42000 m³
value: 5.4212 m³
